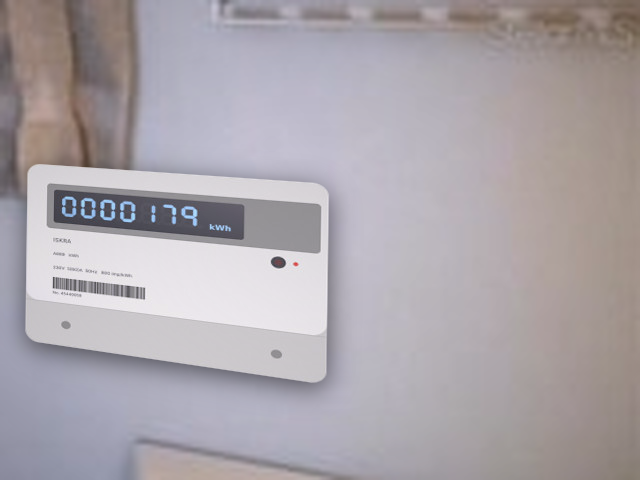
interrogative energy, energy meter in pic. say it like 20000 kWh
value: 179 kWh
